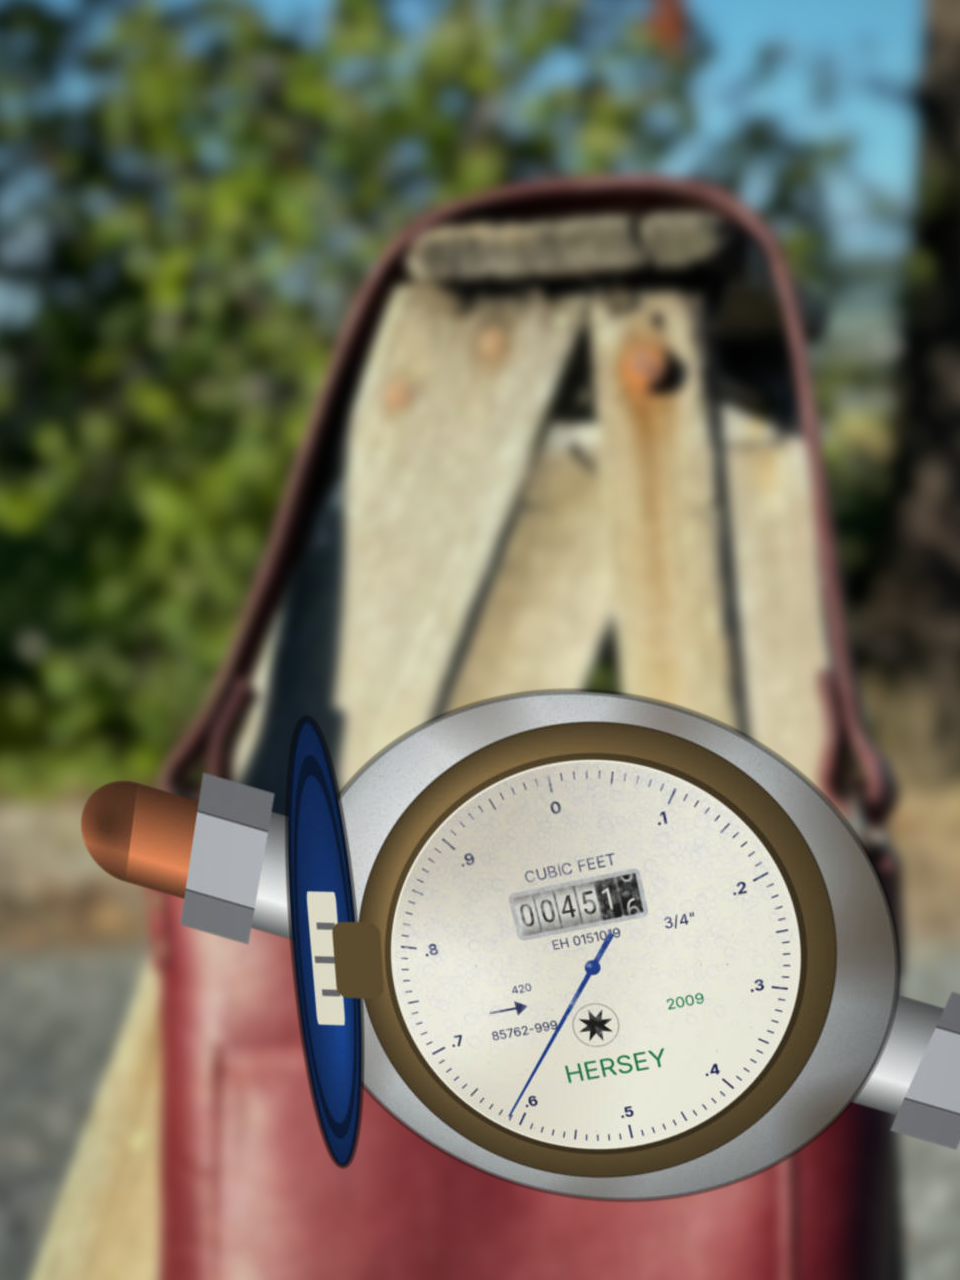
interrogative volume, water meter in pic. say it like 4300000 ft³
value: 4515.61 ft³
